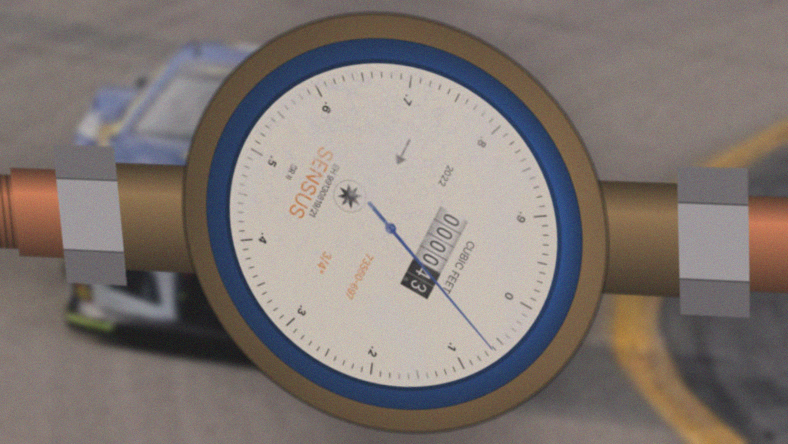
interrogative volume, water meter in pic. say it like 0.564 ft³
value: 43.06 ft³
